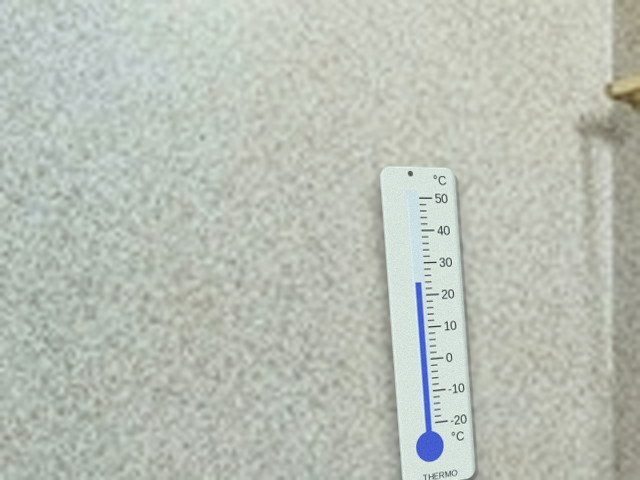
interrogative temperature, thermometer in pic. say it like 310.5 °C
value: 24 °C
